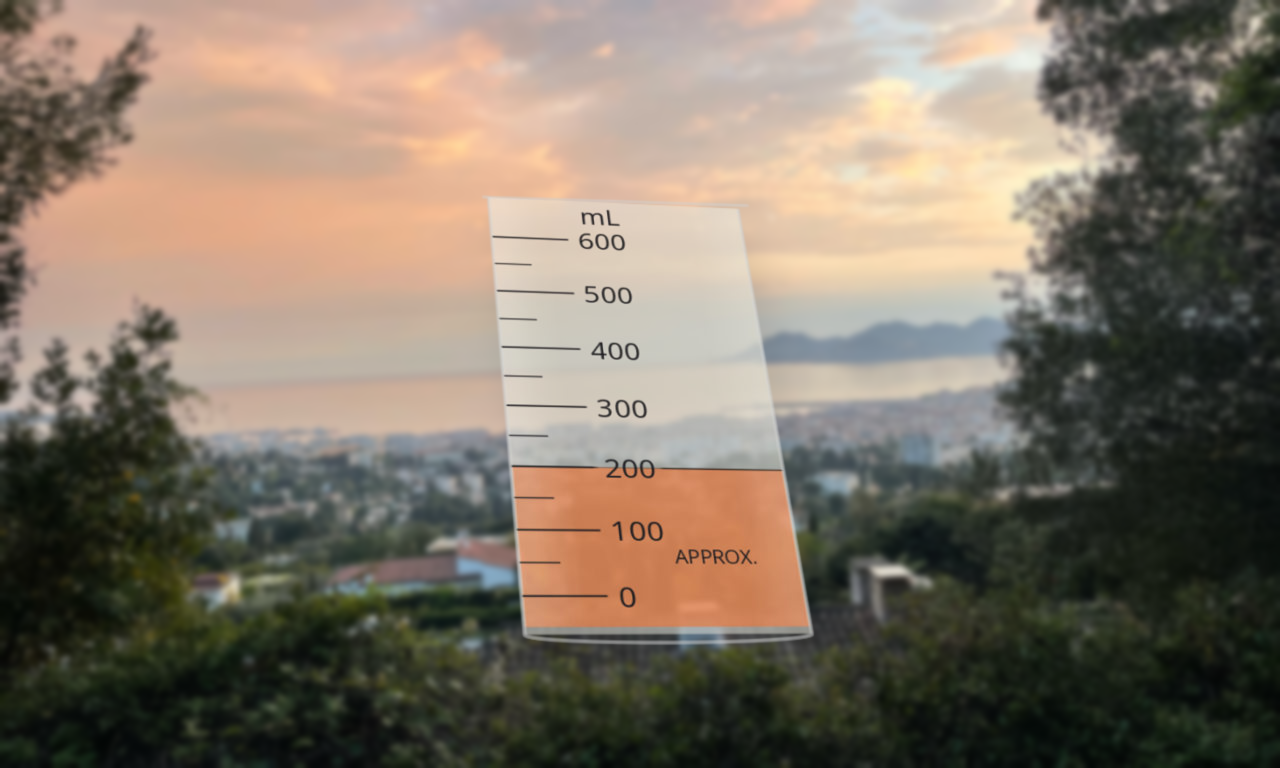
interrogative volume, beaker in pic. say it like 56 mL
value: 200 mL
